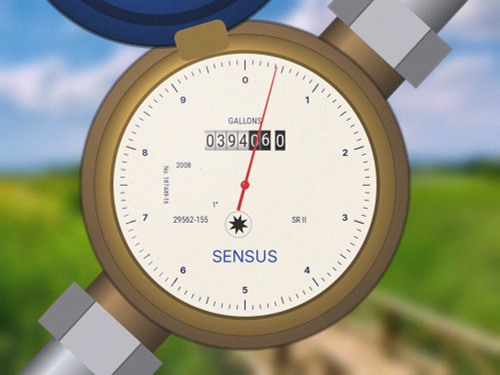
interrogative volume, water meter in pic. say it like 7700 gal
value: 394060.4 gal
